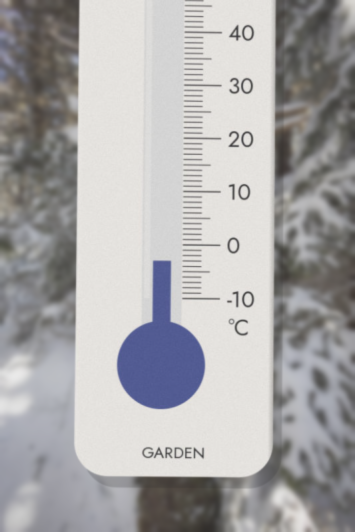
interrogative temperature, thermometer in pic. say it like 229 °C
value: -3 °C
